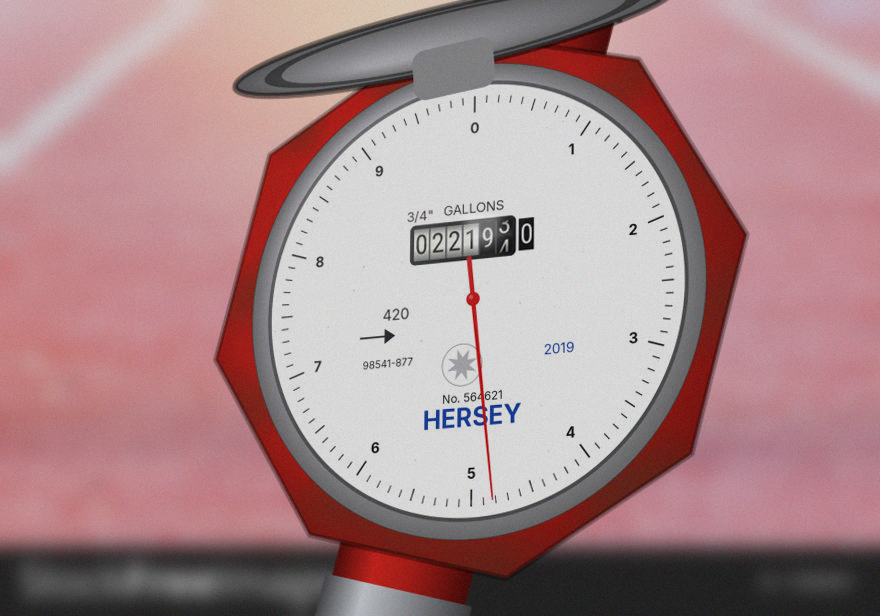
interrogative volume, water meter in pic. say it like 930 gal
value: 221934.8 gal
